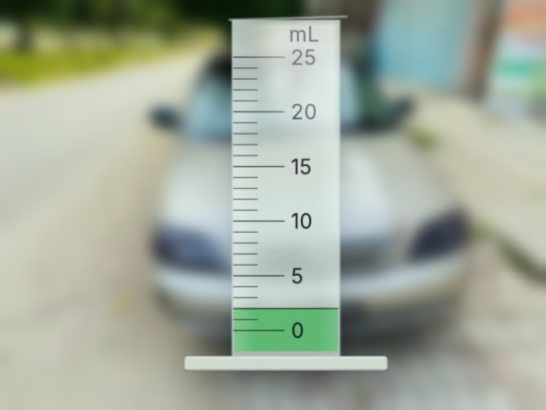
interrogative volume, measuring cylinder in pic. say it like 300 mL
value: 2 mL
